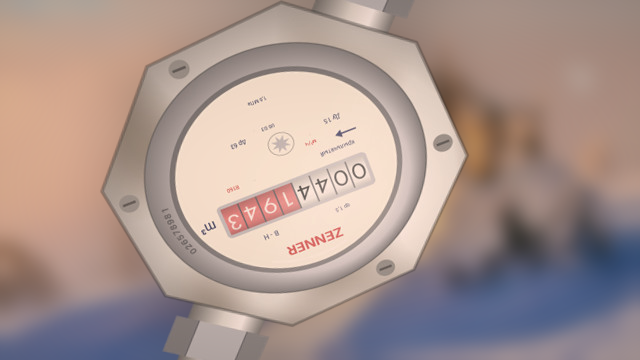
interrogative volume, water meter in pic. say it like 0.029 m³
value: 44.1943 m³
